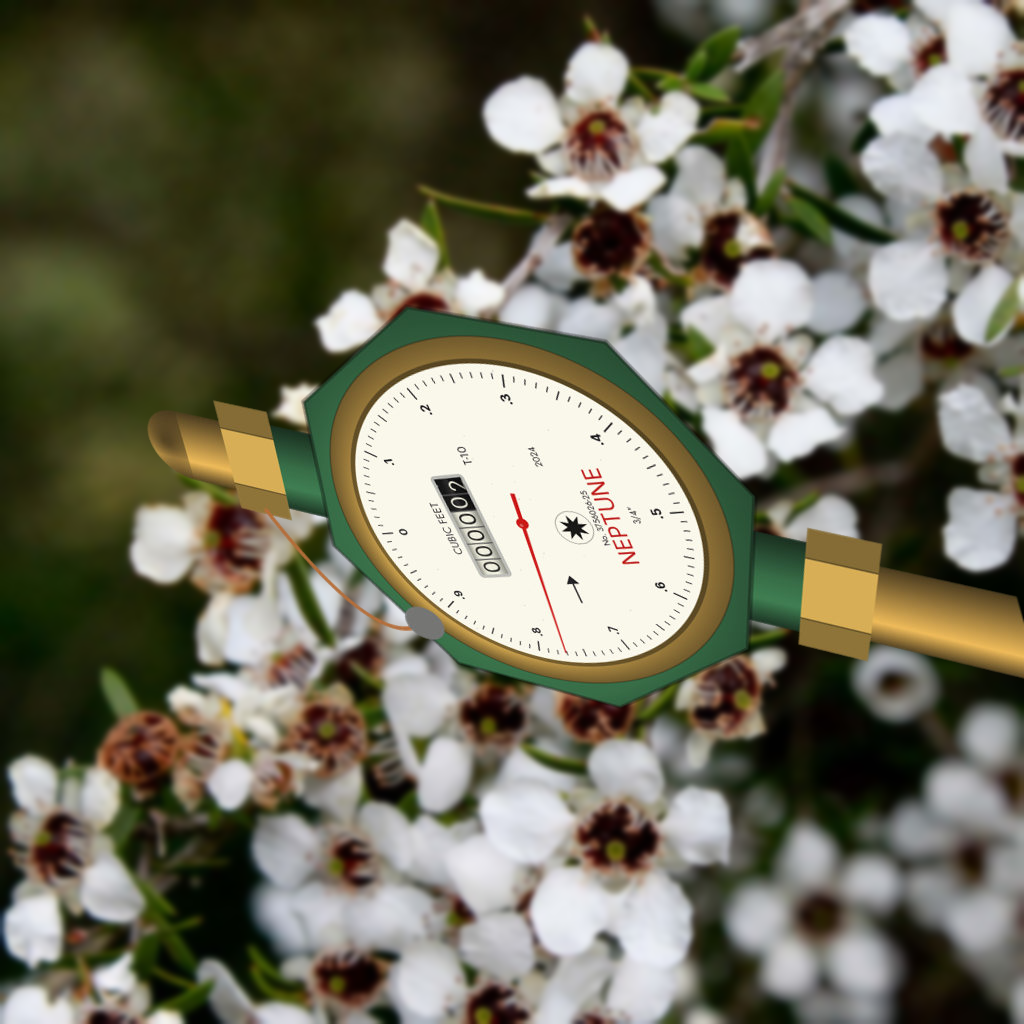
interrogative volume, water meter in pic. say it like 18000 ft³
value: 1.77 ft³
